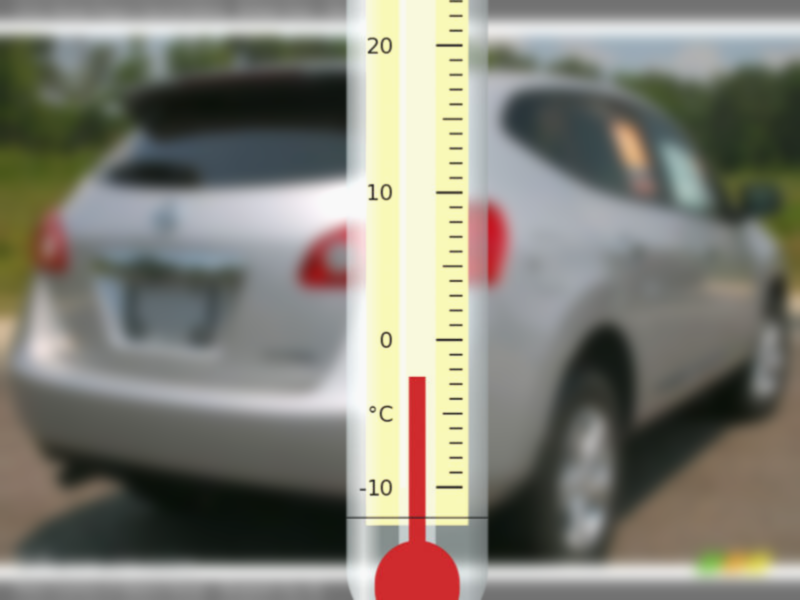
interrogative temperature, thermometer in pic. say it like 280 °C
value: -2.5 °C
